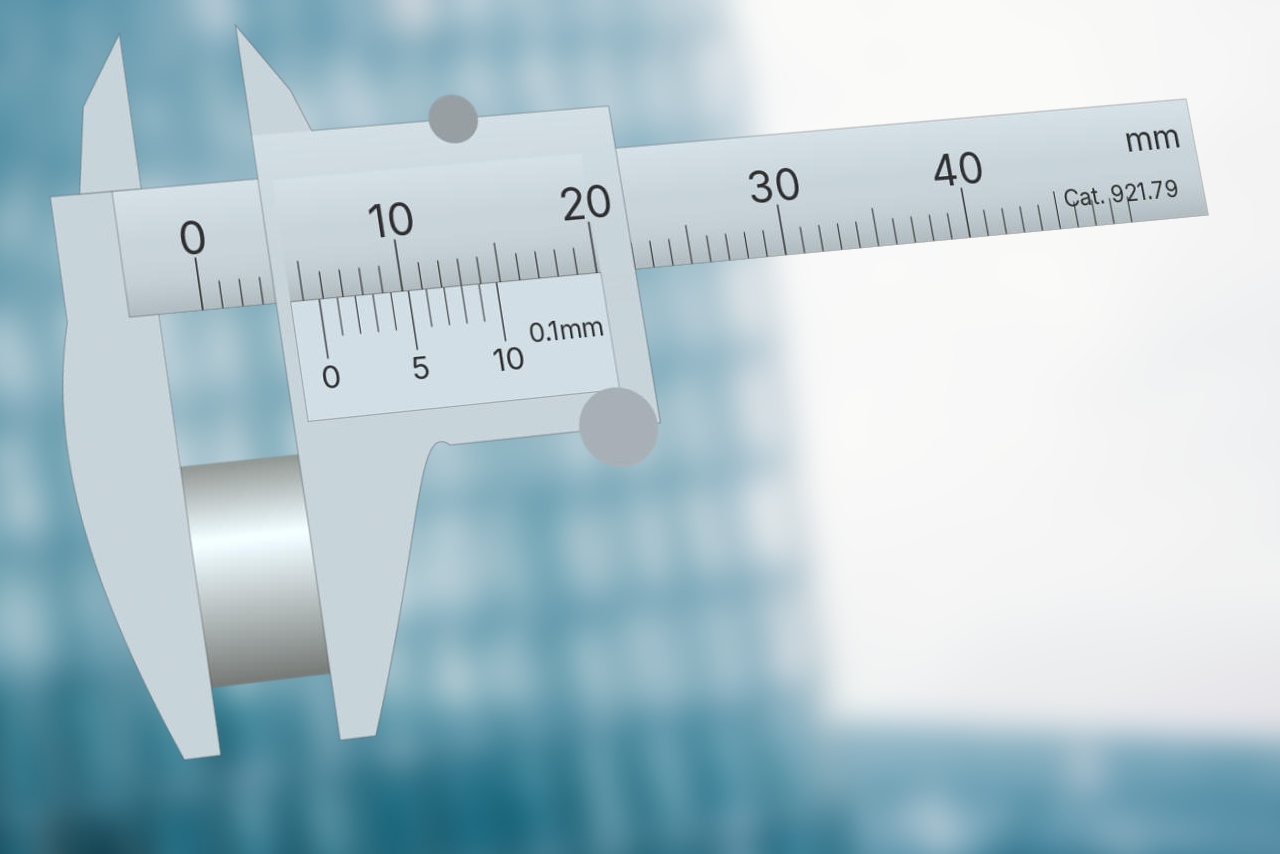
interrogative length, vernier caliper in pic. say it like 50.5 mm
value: 5.8 mm
